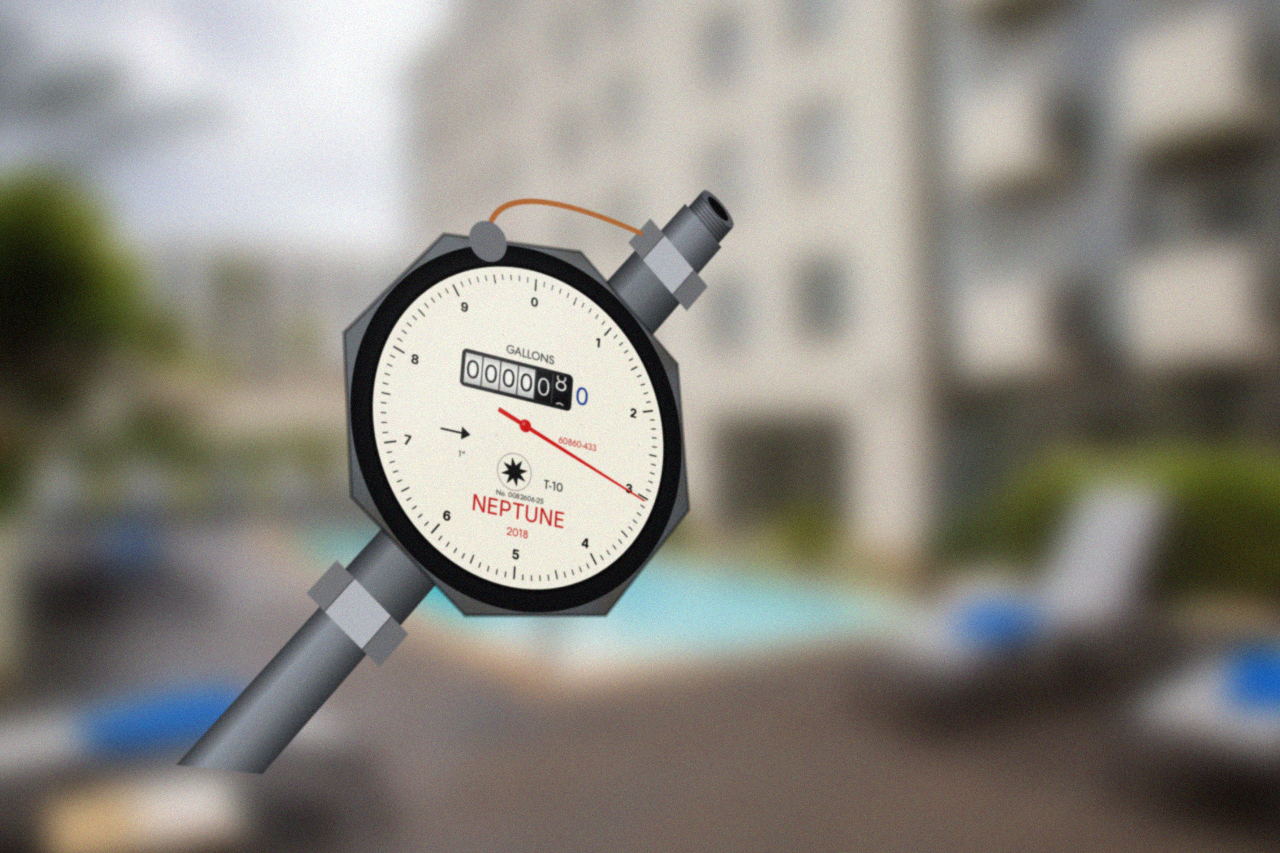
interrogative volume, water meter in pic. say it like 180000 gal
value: 83.0 gal
